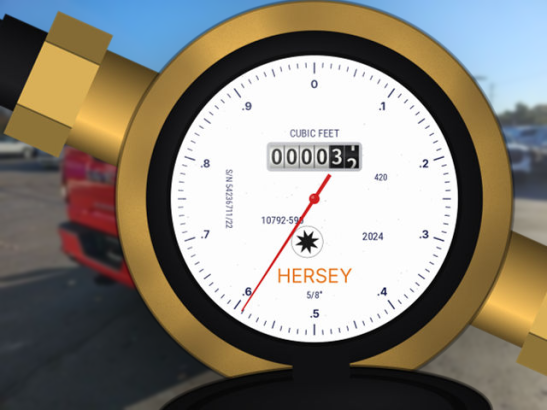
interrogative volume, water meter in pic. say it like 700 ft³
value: 31.59 ft³
